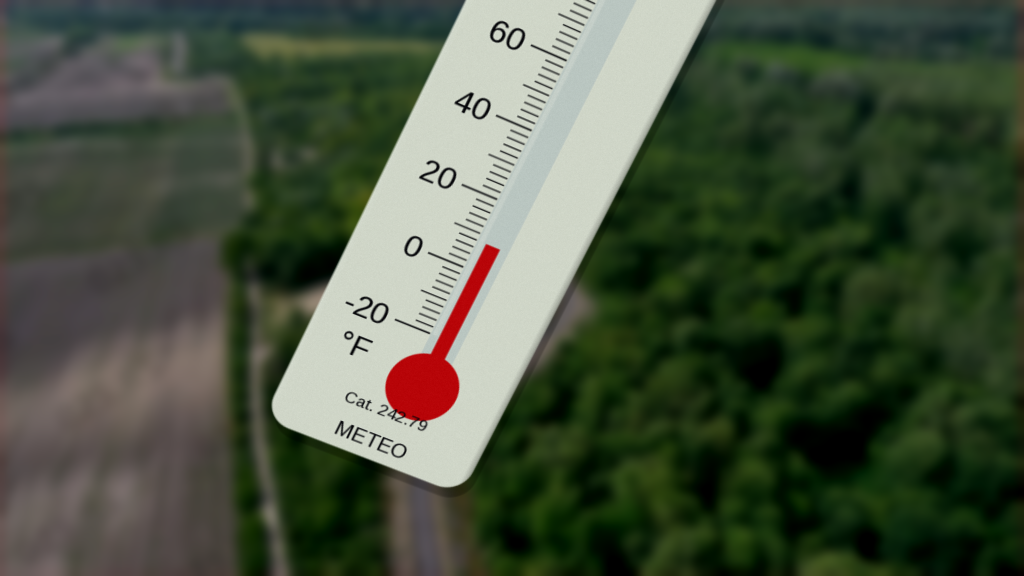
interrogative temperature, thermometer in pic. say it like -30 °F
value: 8 °F
